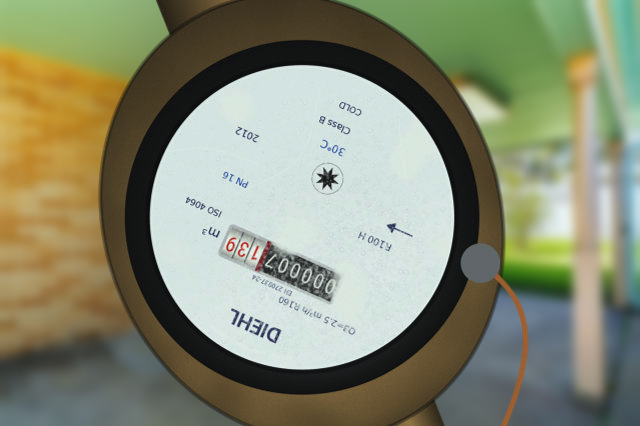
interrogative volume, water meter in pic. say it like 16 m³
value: 7.139 m³
